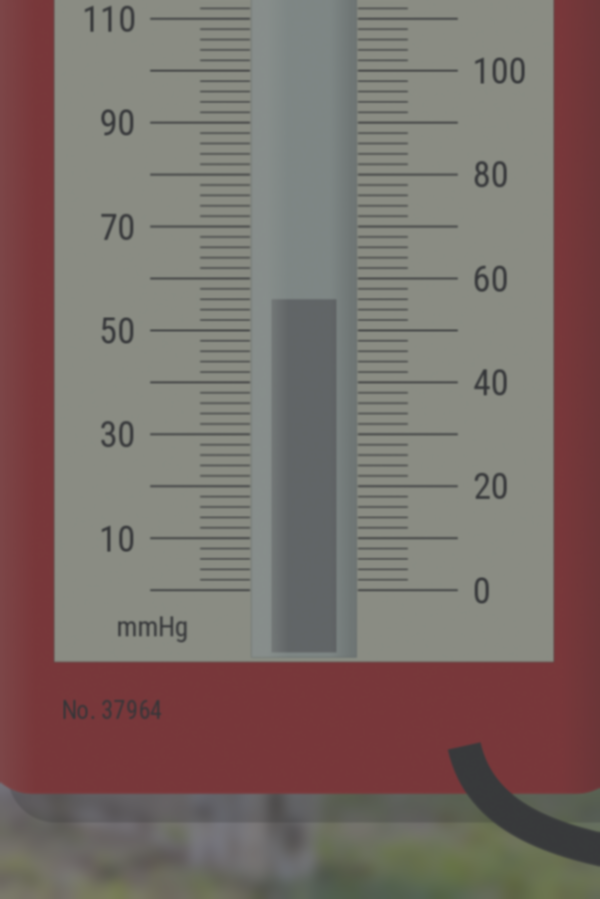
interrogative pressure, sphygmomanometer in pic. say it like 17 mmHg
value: 56 mmHg
